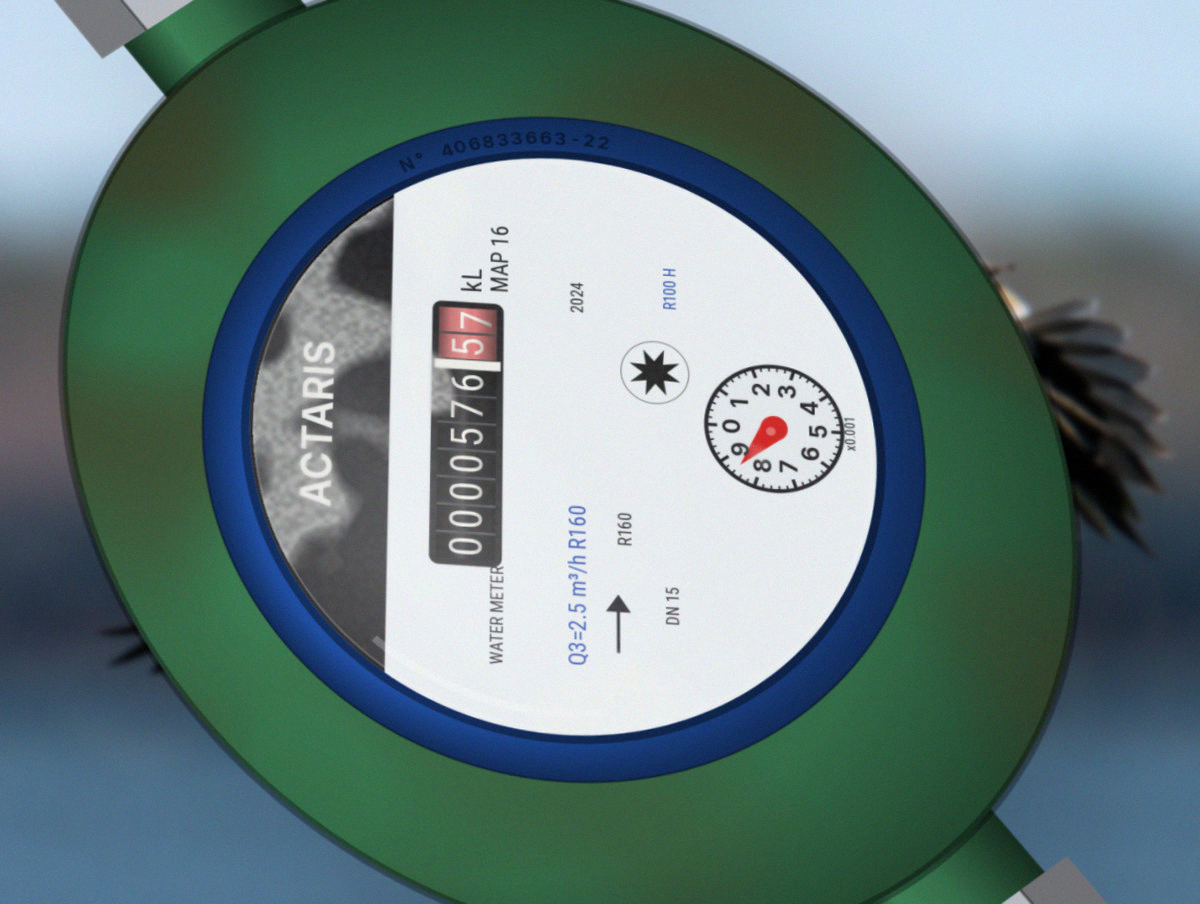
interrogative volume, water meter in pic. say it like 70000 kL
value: 576.568 kL
